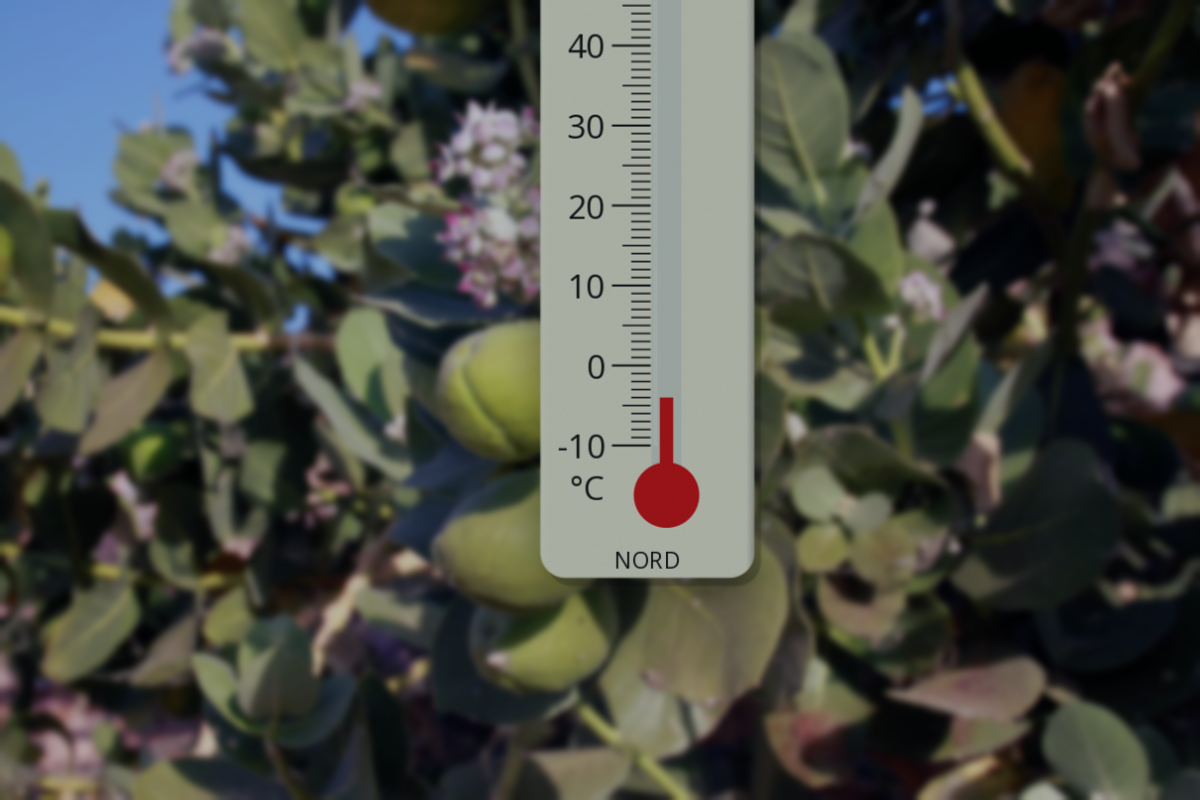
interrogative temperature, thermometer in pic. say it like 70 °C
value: -4 °C
